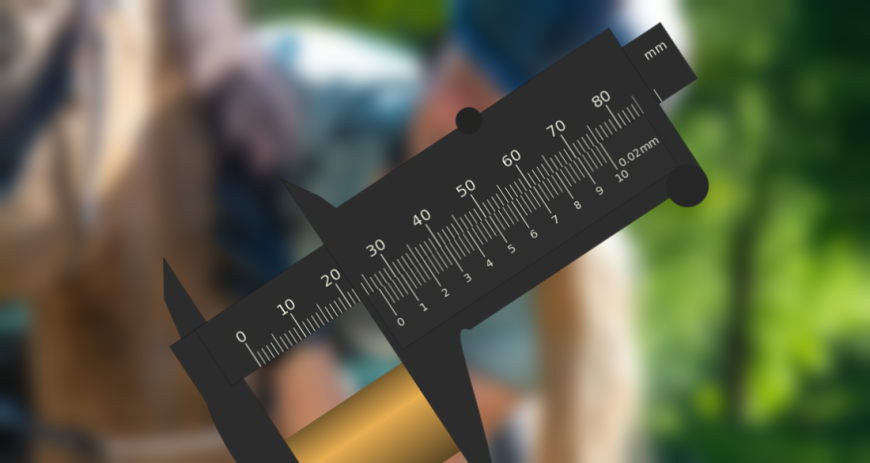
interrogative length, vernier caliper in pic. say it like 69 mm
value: 26.2 mm
